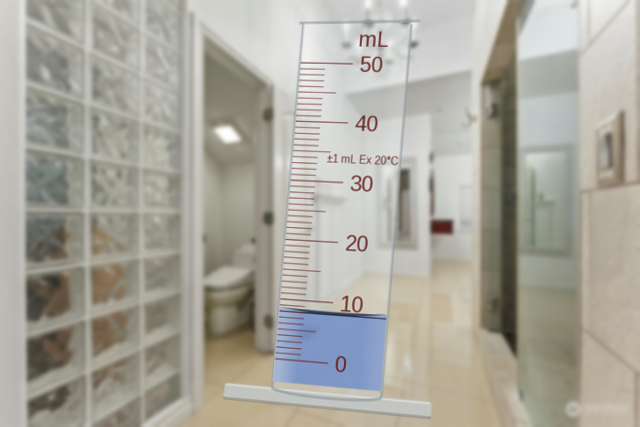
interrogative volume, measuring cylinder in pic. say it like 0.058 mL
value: 8 mL
